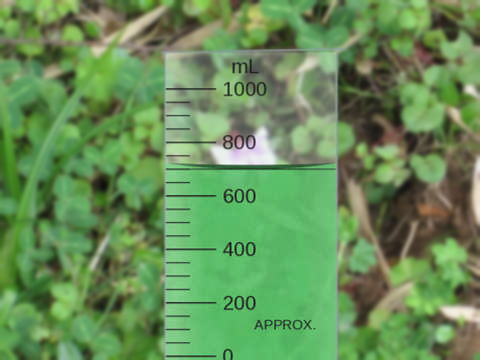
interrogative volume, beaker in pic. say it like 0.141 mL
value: 700 mL
